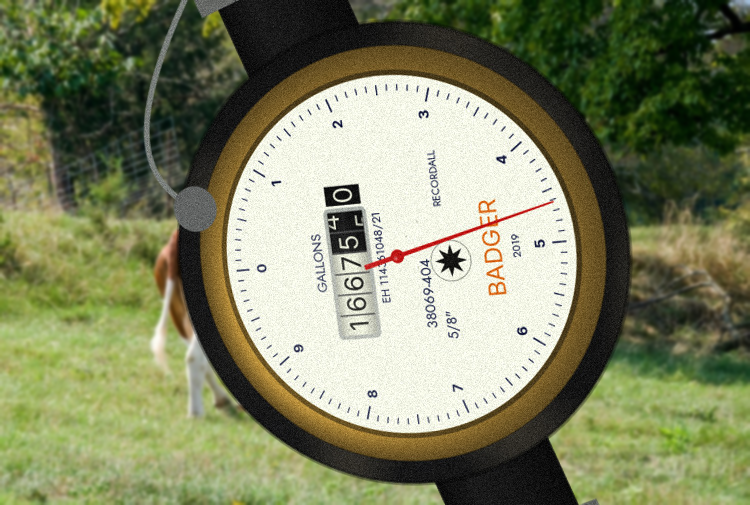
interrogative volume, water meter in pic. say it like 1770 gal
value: 1667544.6 gal
